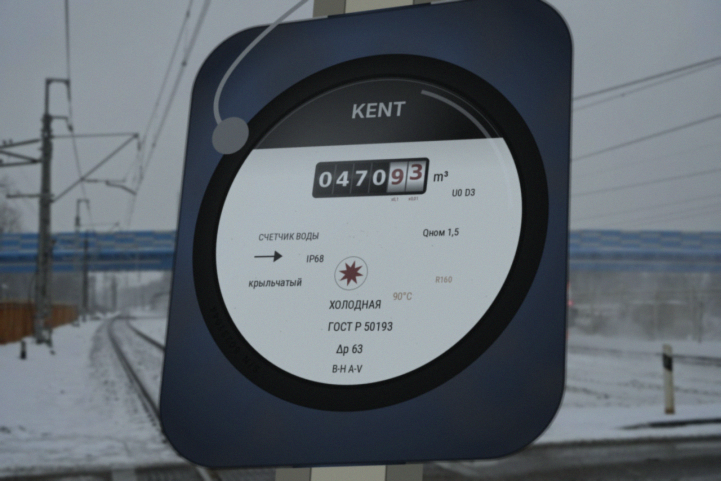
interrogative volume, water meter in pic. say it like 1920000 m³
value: 470.93 m³
